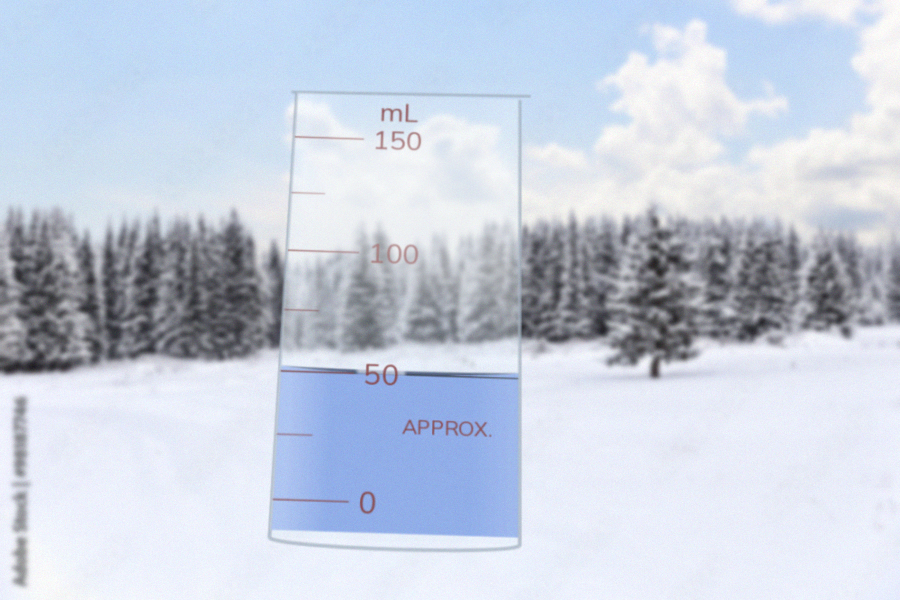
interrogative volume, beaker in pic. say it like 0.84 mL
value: 50 mL
